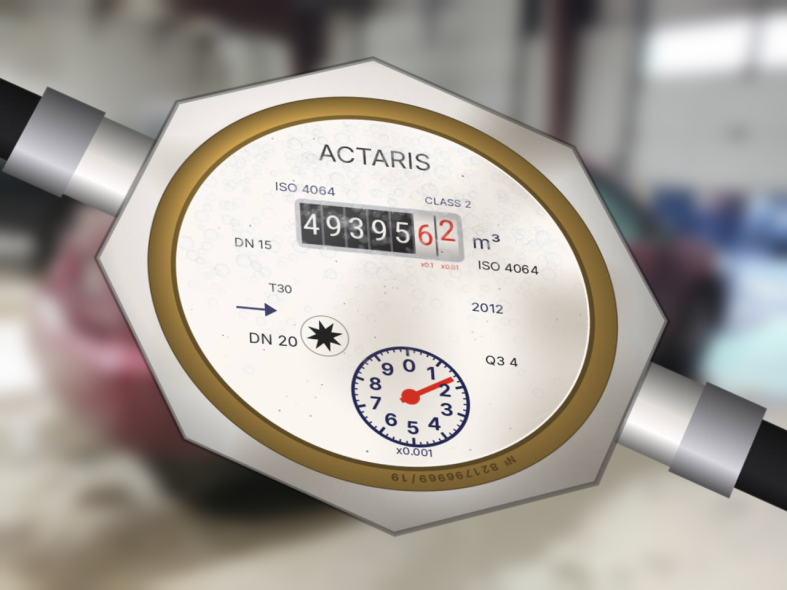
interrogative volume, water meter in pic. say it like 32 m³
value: 49395.621 m³
